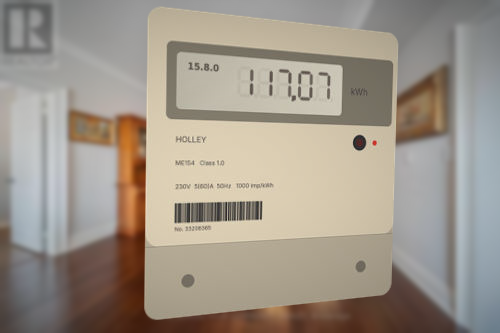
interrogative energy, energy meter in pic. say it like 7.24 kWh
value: 117.07 kWh
